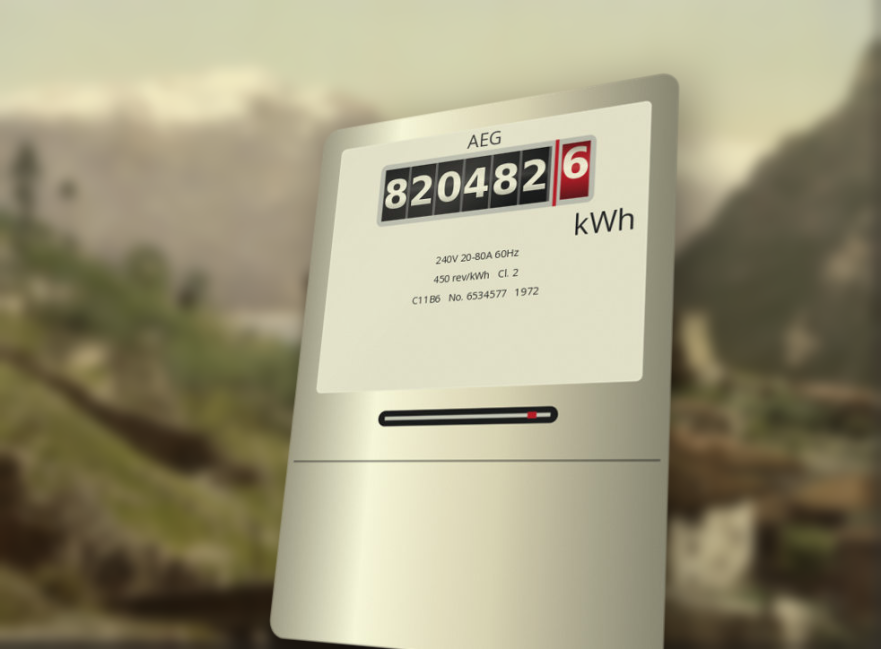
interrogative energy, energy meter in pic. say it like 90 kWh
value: 820482.6 kWh
